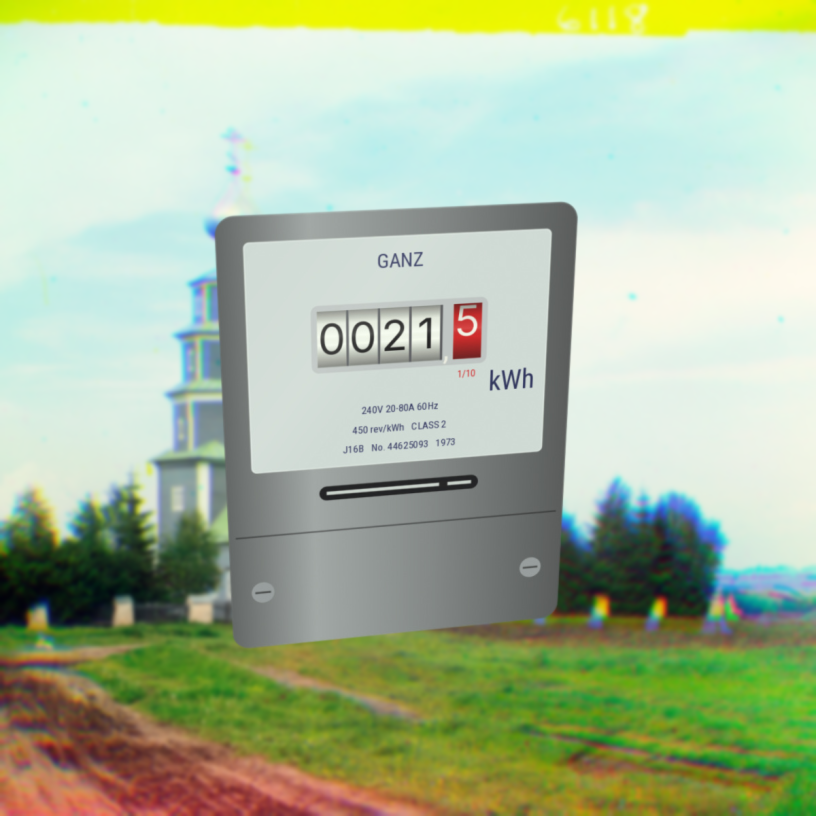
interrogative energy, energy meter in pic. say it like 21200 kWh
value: 21.5 kWh
